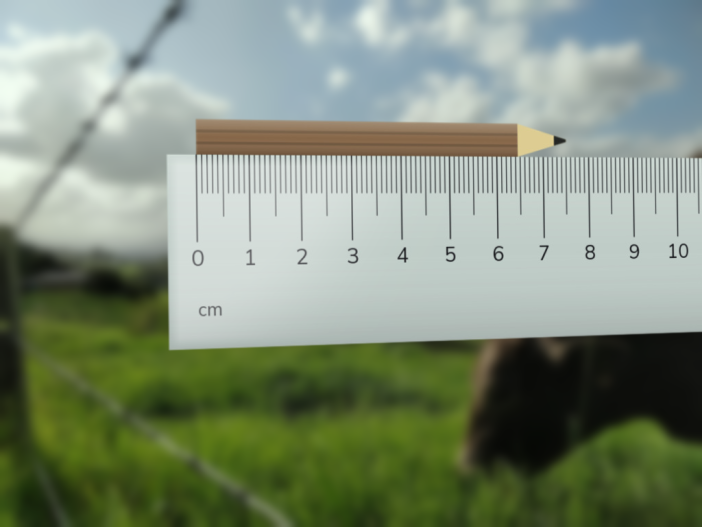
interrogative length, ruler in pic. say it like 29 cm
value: 7.5 cm
